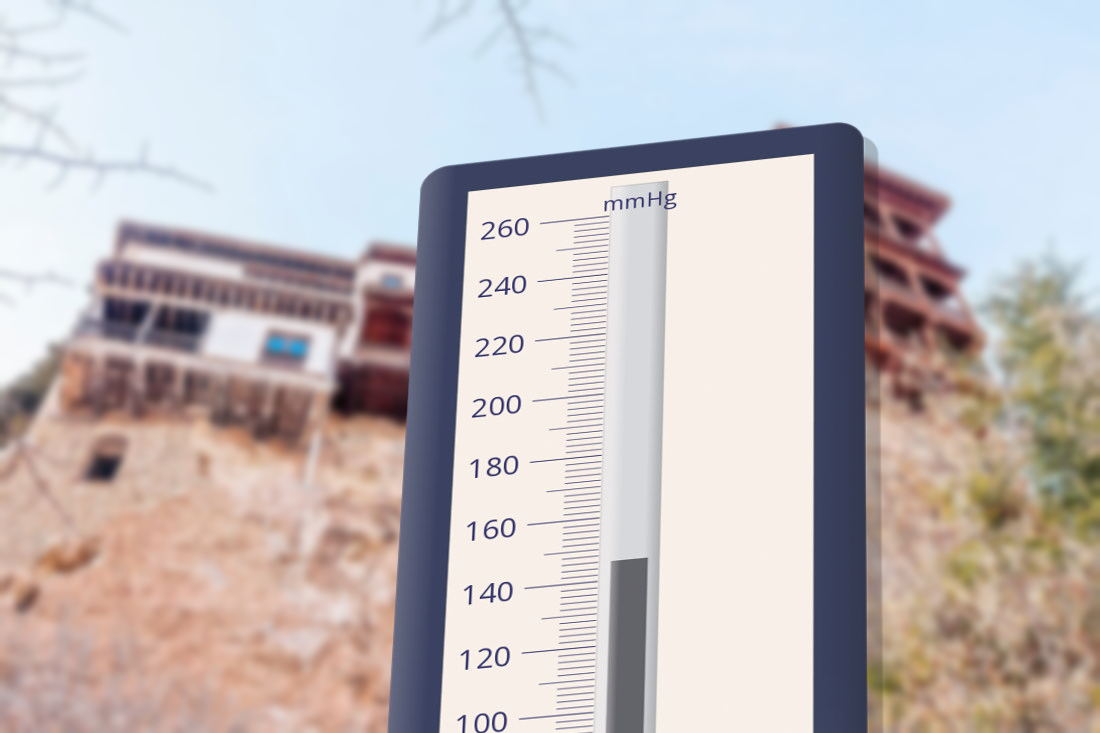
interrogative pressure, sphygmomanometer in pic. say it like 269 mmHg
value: 146 mmHg
